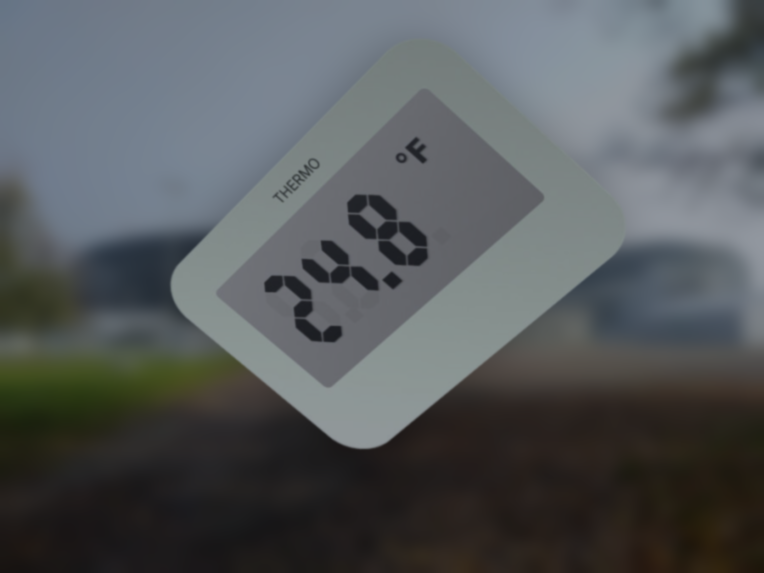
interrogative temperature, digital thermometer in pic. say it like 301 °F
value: 24.8 °F
